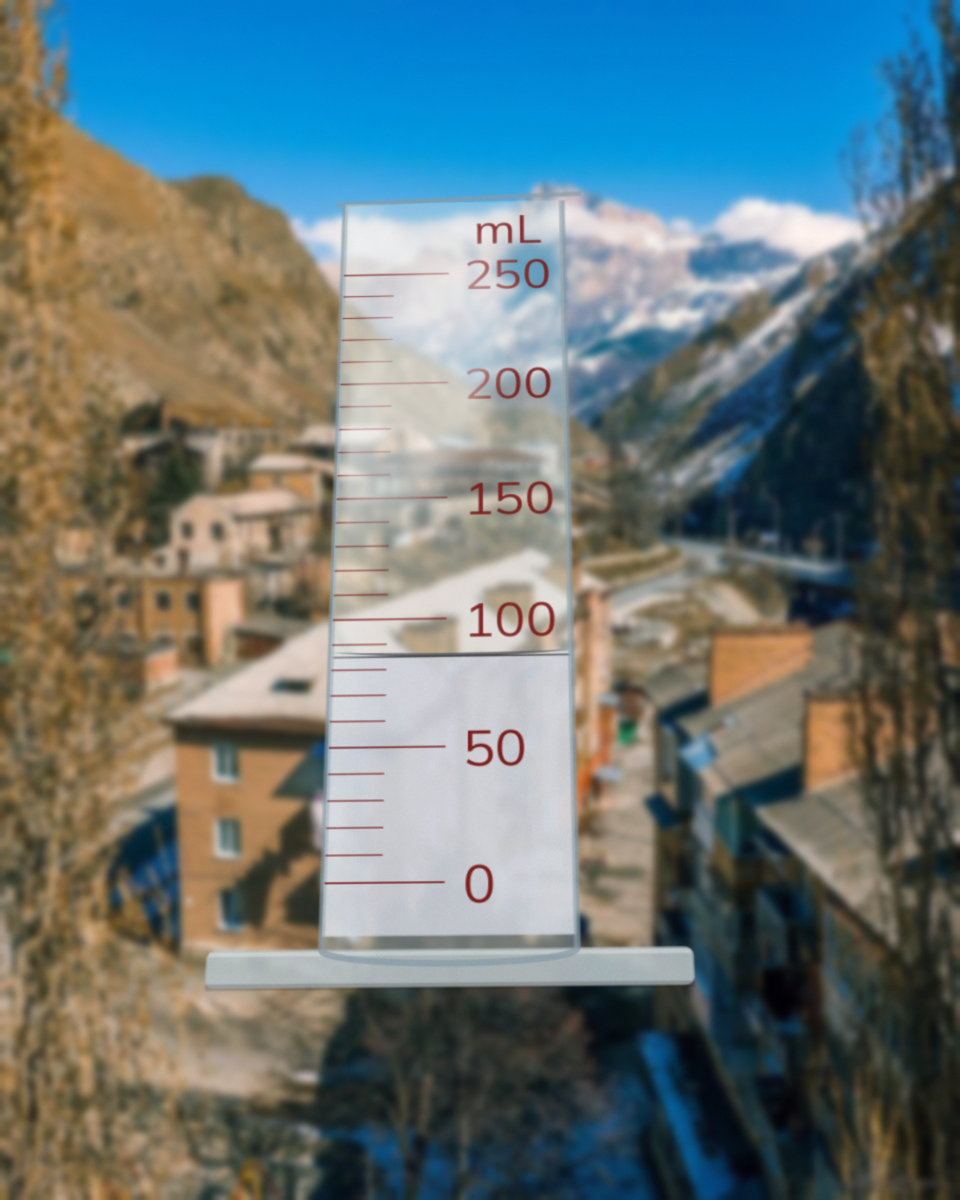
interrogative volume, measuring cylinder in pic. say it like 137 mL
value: 85 mL
